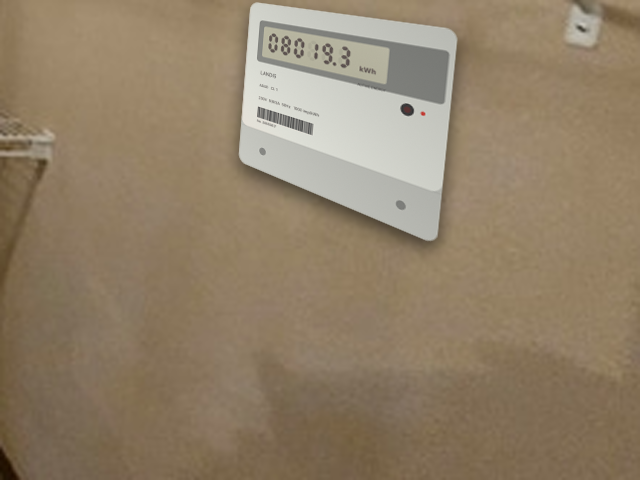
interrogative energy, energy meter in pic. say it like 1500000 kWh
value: 8019.3 kWh
